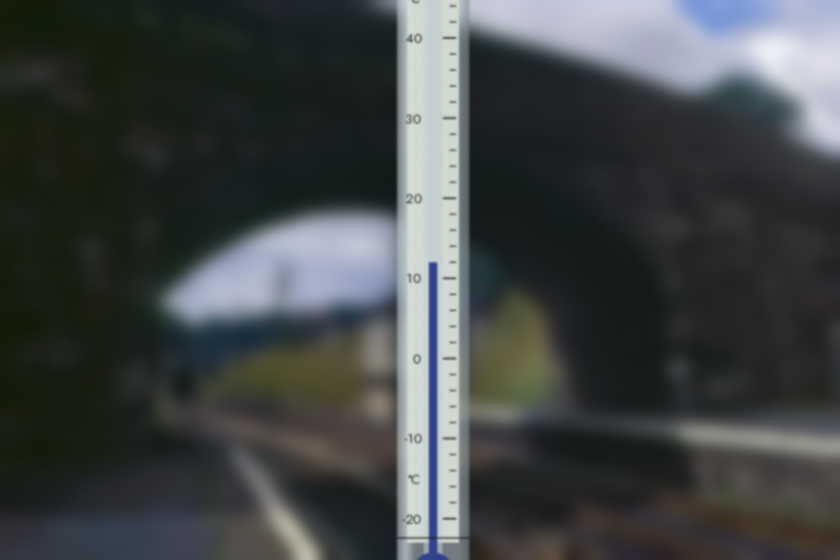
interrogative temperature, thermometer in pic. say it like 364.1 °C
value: 12 °C
